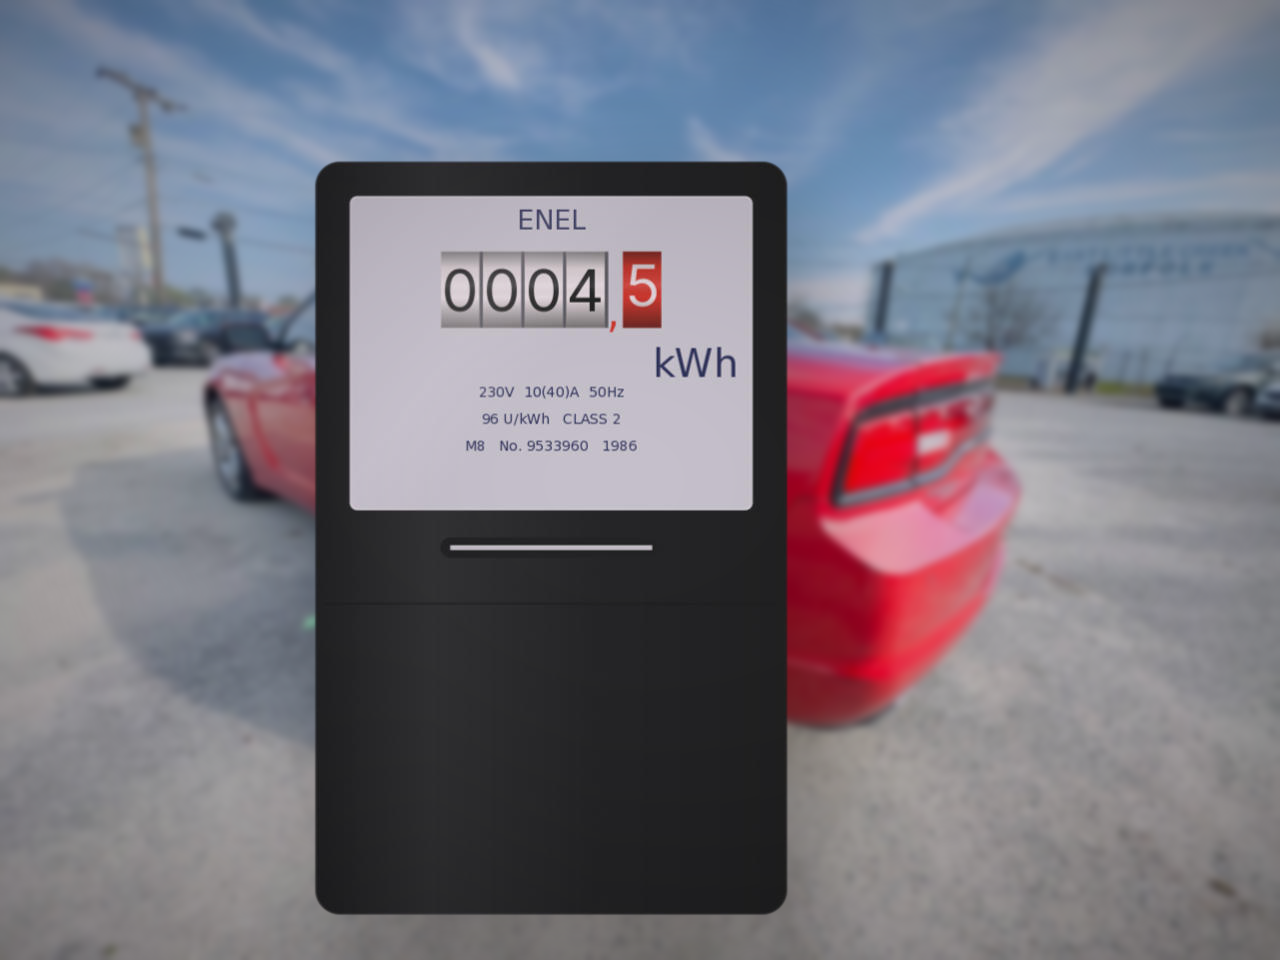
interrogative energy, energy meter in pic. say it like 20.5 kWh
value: 4.5 kWh
